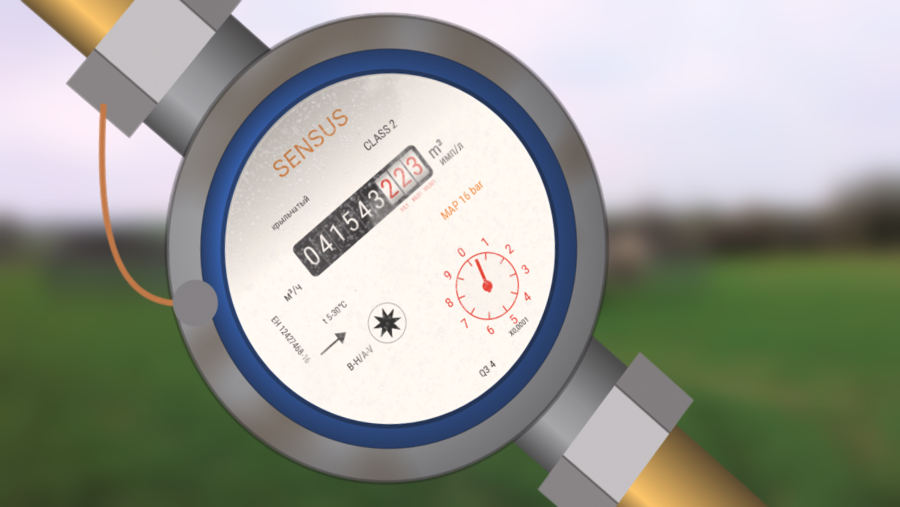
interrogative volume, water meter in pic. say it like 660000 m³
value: 41543.2230 m³
